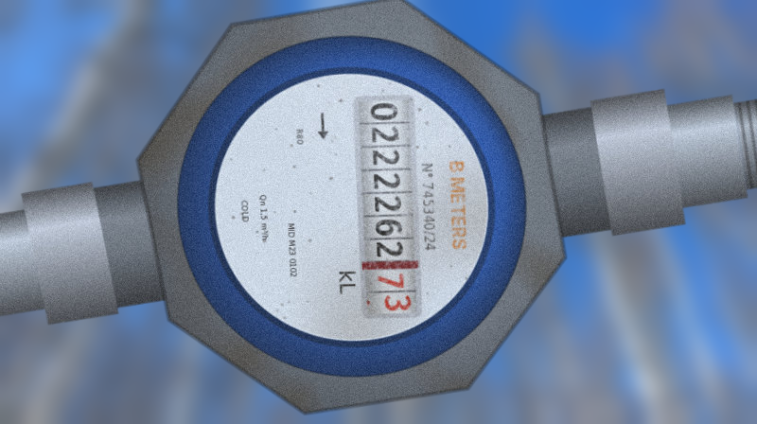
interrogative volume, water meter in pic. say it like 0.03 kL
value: 222262.73 kL
